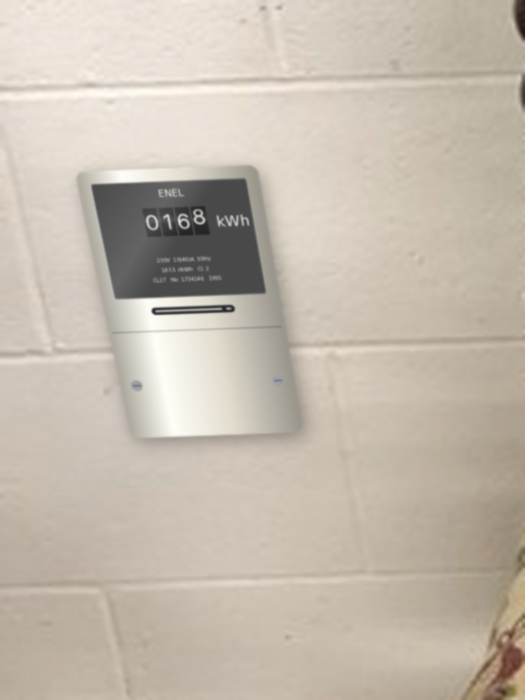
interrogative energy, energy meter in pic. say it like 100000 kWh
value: 168 kWh
